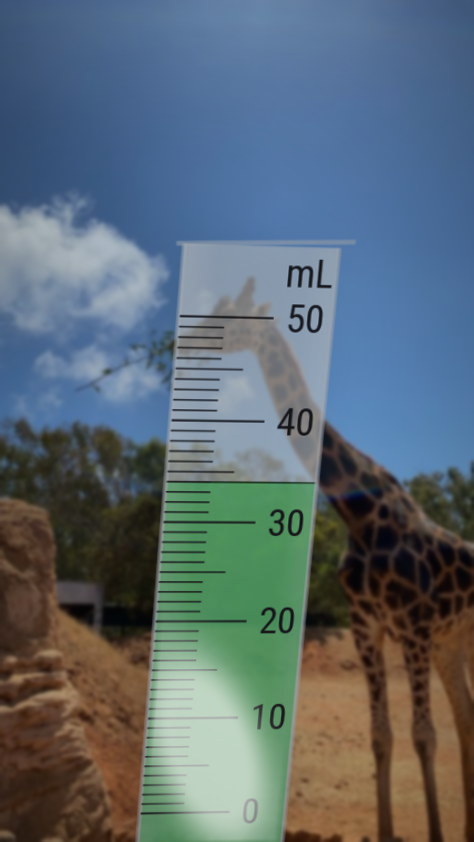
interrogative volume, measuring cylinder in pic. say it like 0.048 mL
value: 34 mL
